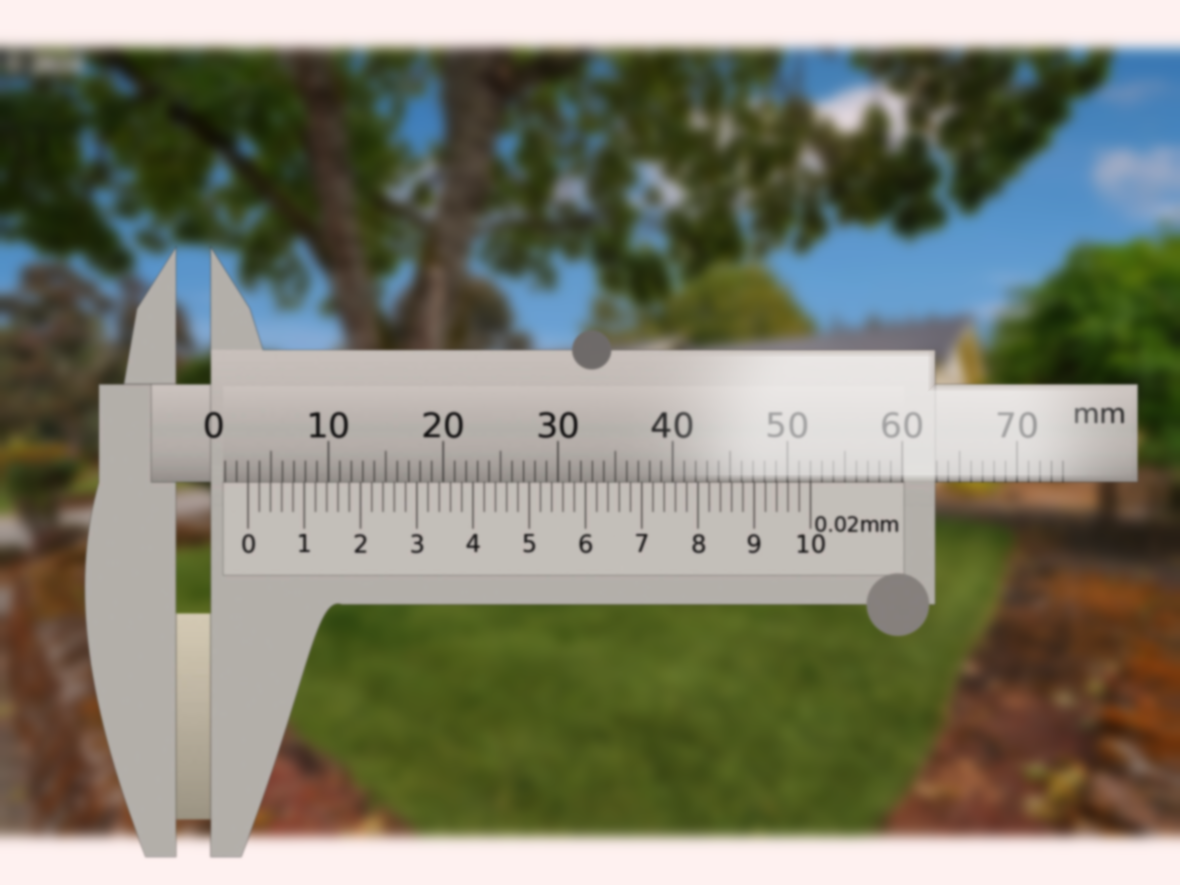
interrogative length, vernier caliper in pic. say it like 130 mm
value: 3.0 mm
